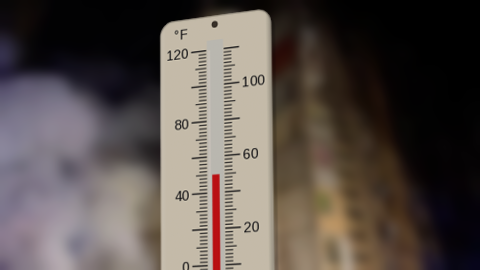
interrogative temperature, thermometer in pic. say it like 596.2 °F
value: 50 °F
